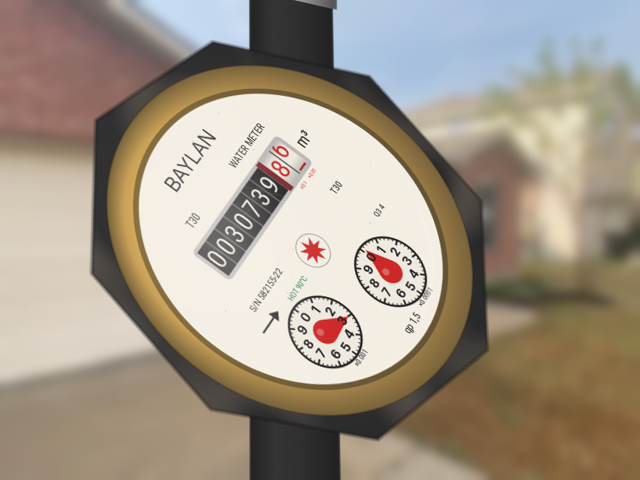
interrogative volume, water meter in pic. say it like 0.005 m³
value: 30739.8630 m³
